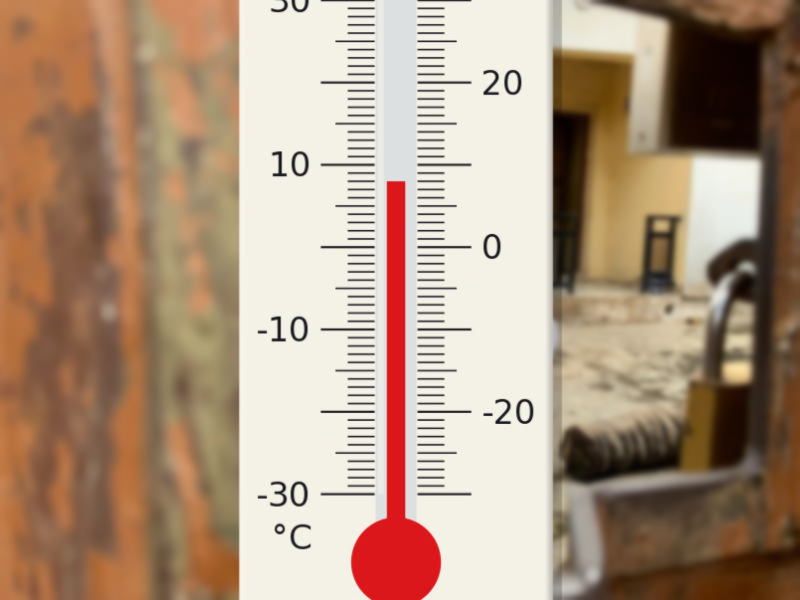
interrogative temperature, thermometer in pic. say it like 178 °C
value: 8 °C
